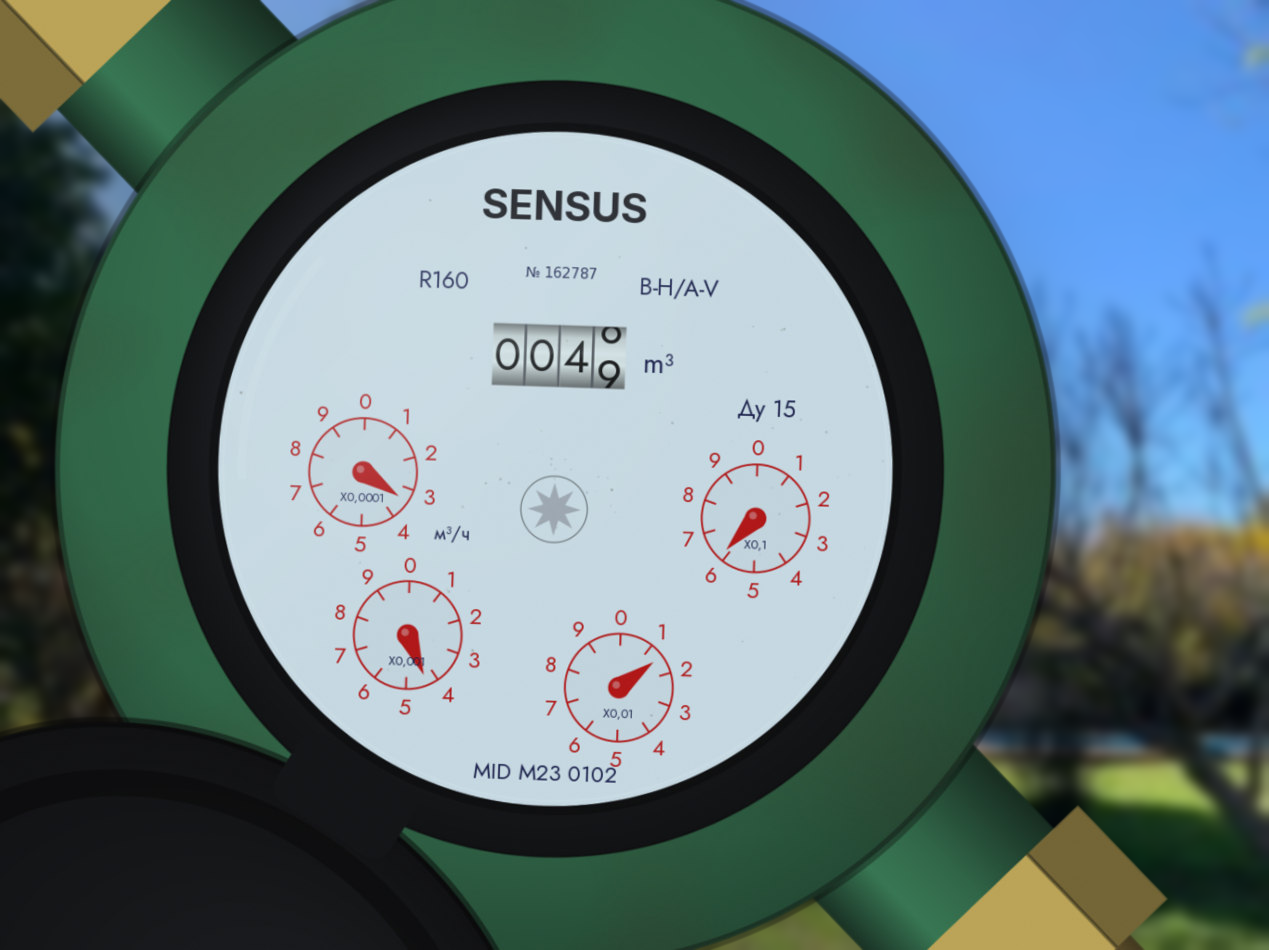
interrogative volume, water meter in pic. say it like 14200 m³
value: 48.6143 m³
